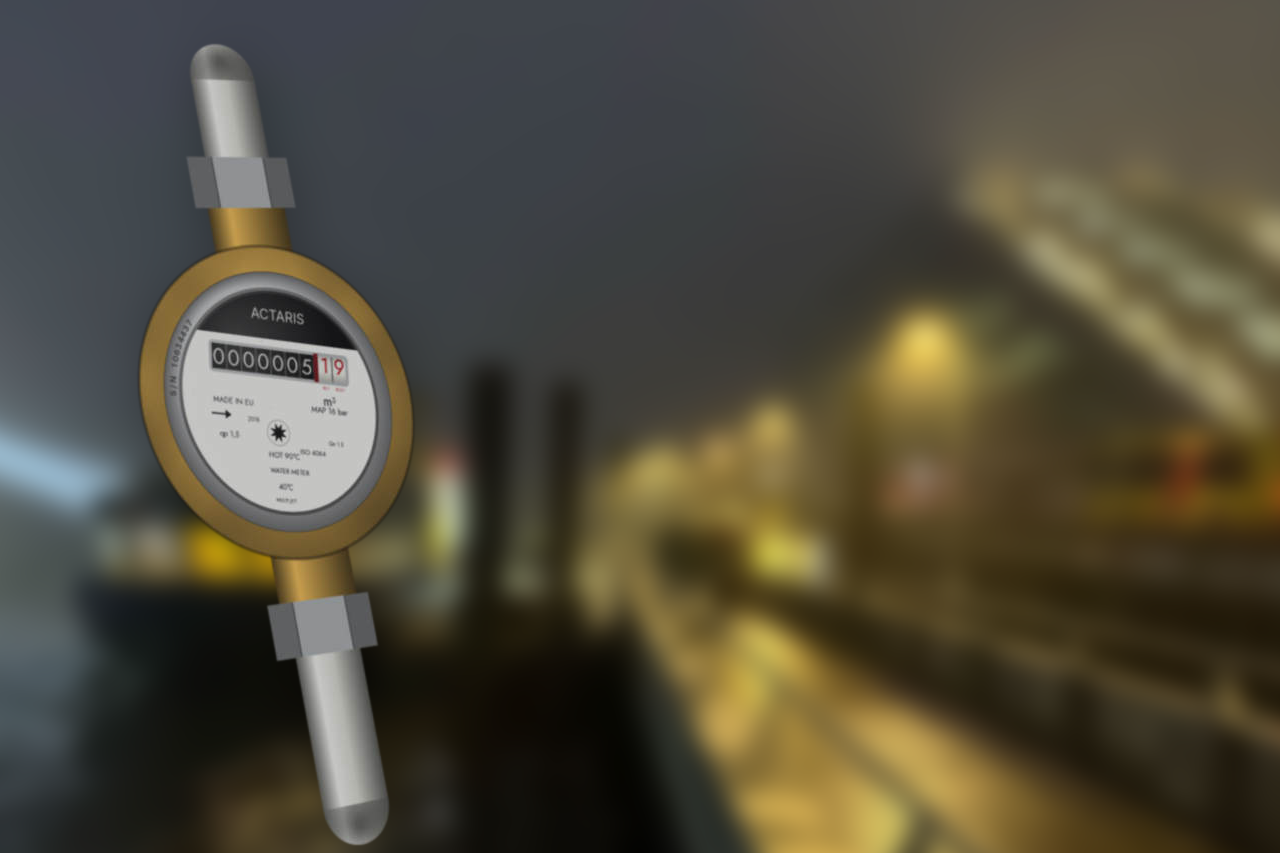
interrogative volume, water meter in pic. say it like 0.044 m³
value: 5.19 m³
